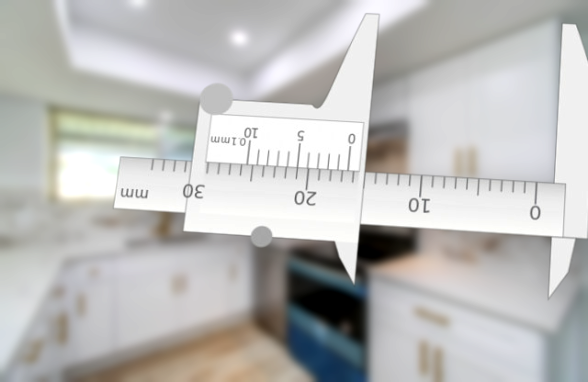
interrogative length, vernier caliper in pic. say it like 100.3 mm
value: 16.5 mm
